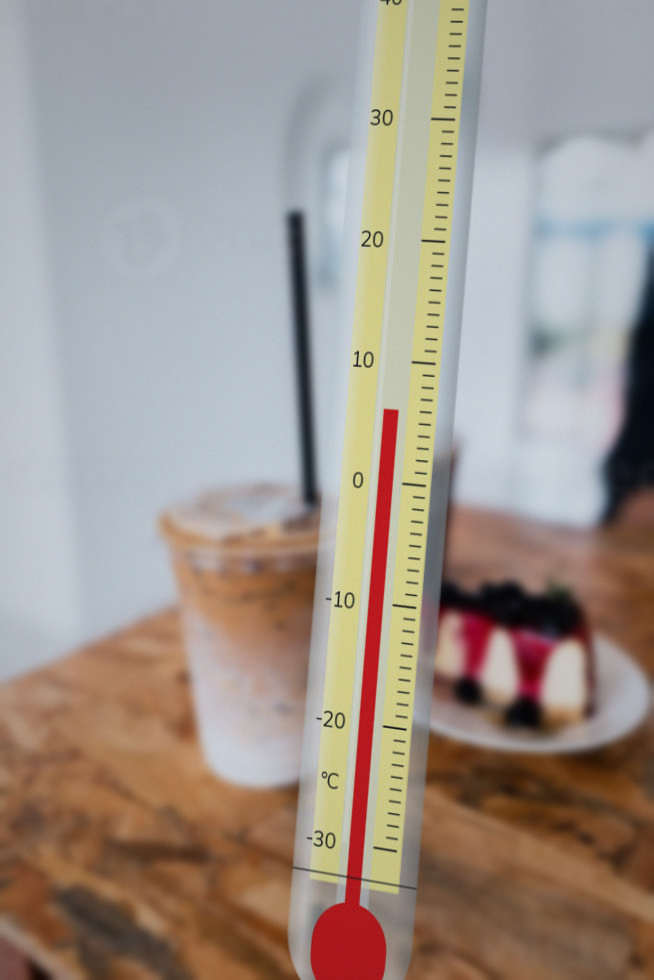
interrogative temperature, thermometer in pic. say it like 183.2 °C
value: 6 °C
